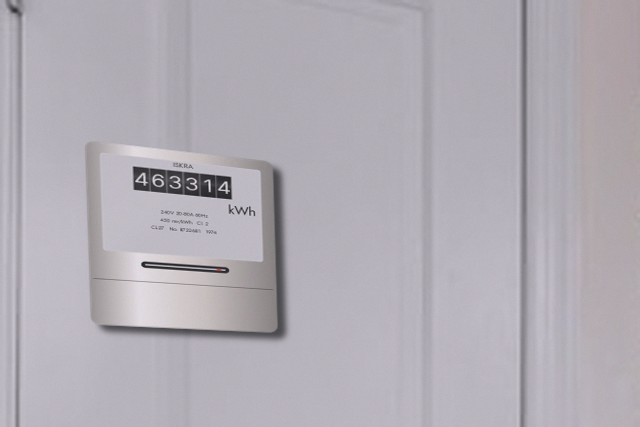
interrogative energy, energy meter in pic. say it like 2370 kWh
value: 463314 kWh
